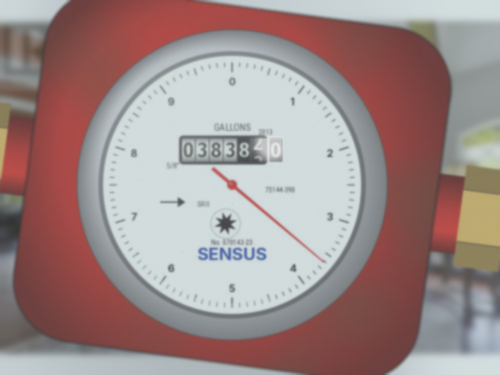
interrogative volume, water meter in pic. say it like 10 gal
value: 383823.6 gal
